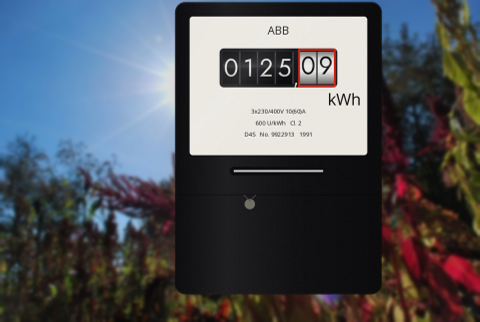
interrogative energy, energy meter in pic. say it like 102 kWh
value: 125.09 kWh
